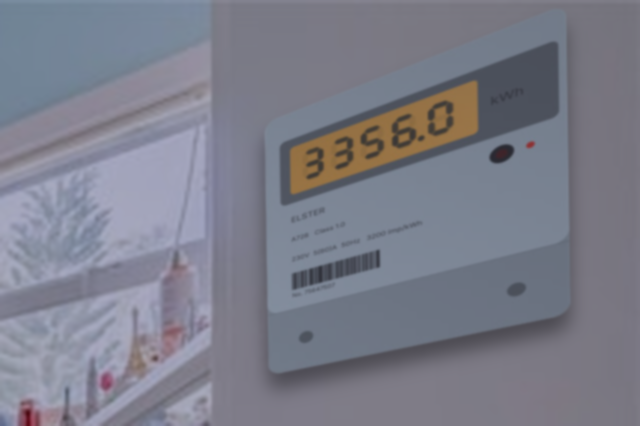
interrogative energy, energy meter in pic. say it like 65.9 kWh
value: 3356.0 kWh
